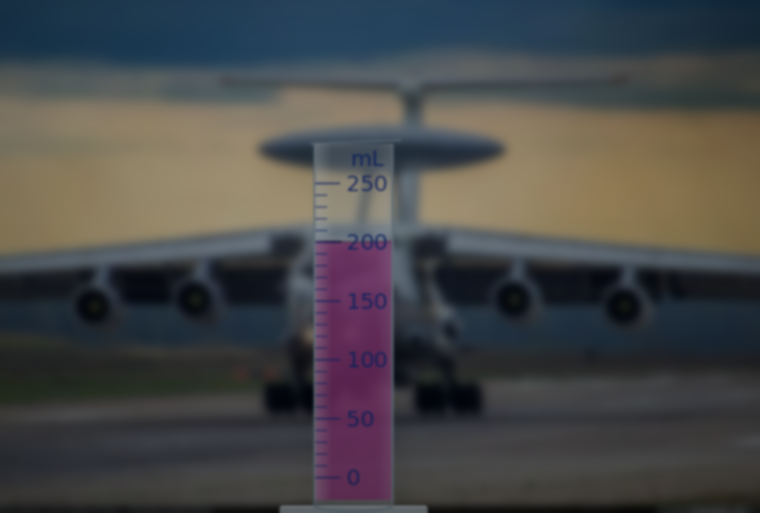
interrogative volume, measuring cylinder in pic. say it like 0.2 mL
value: 200 mL
